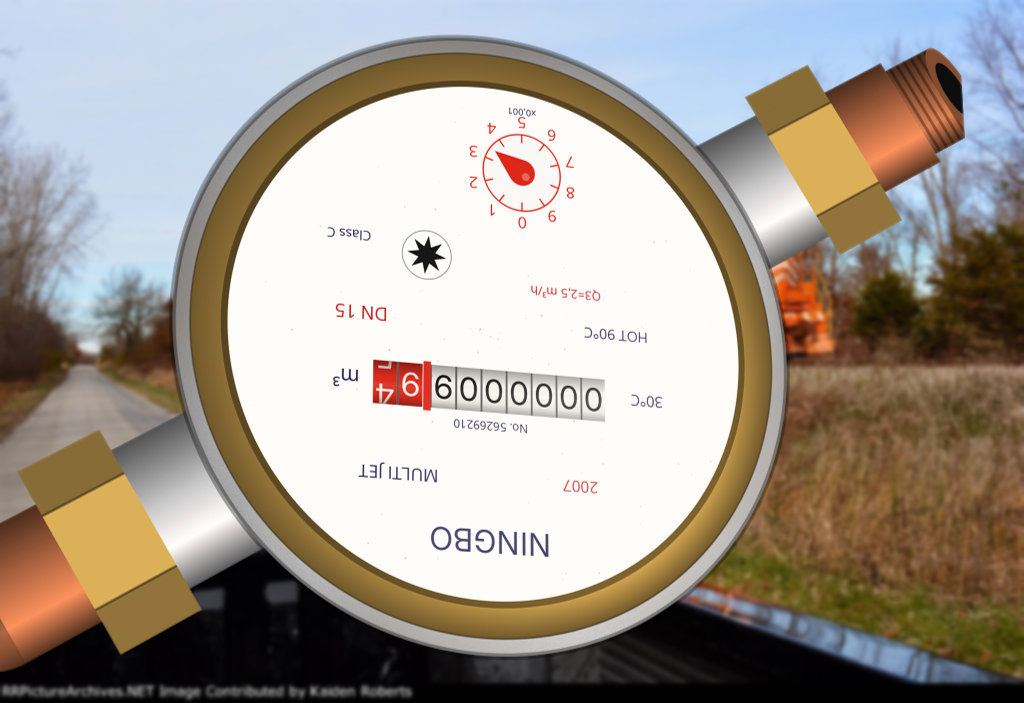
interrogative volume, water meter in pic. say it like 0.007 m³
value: 9.943 m³
